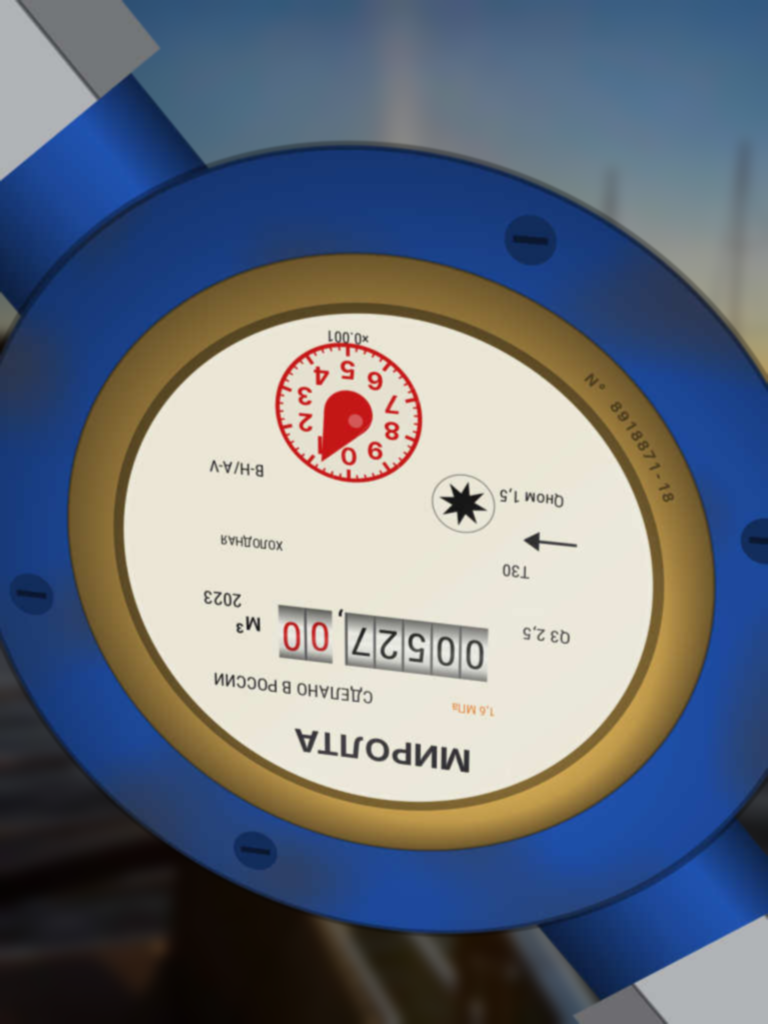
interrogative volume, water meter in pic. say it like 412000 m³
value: 527.000 m³
